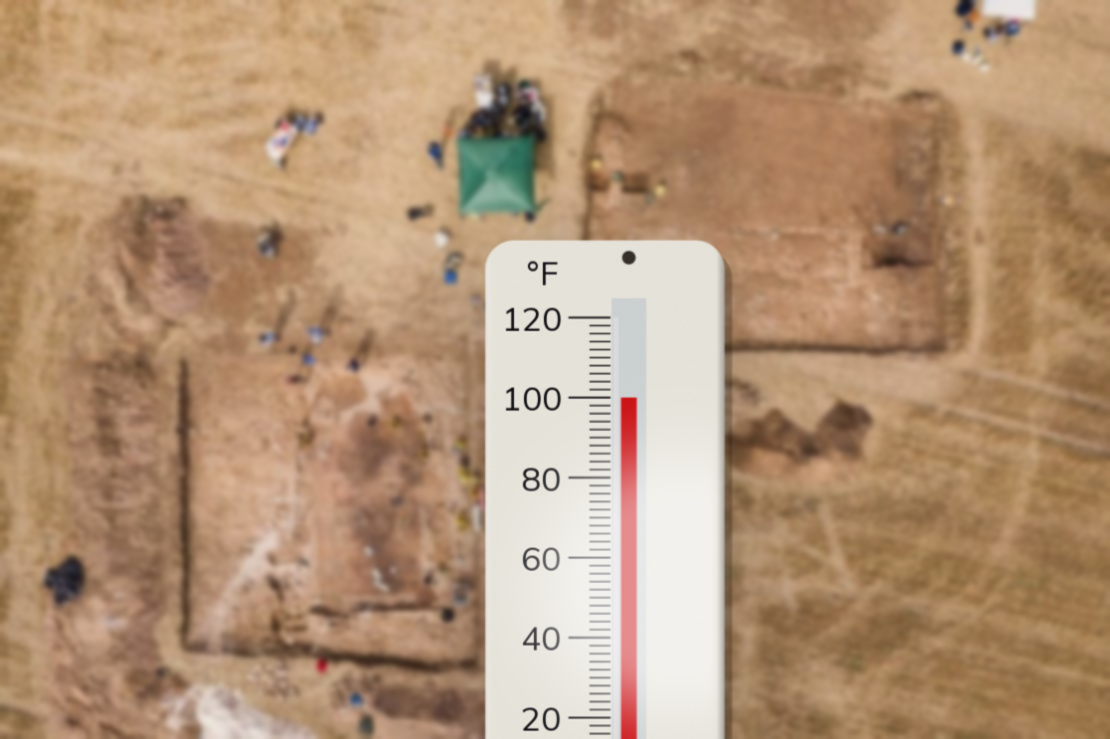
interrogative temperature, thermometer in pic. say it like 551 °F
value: 100 °F
